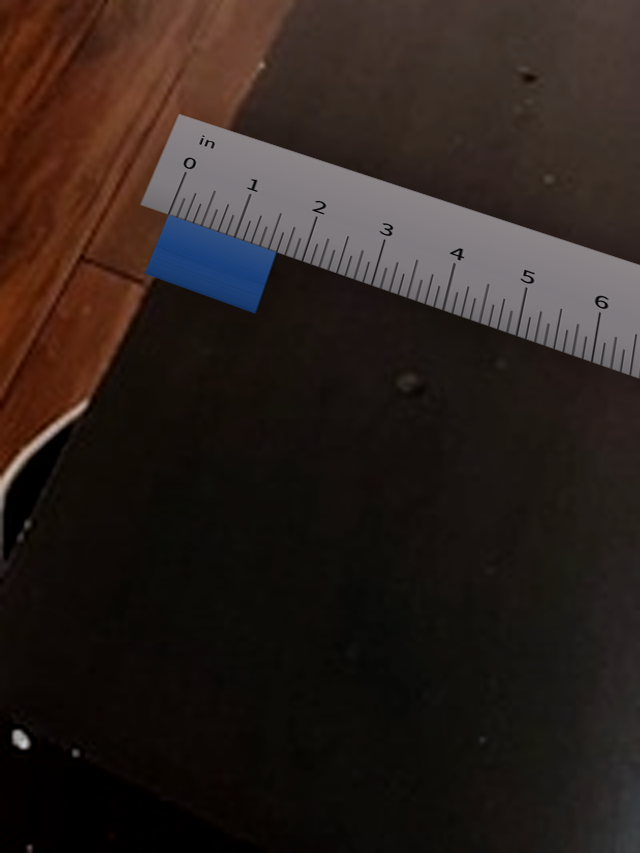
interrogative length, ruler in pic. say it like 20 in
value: 1.625 in
